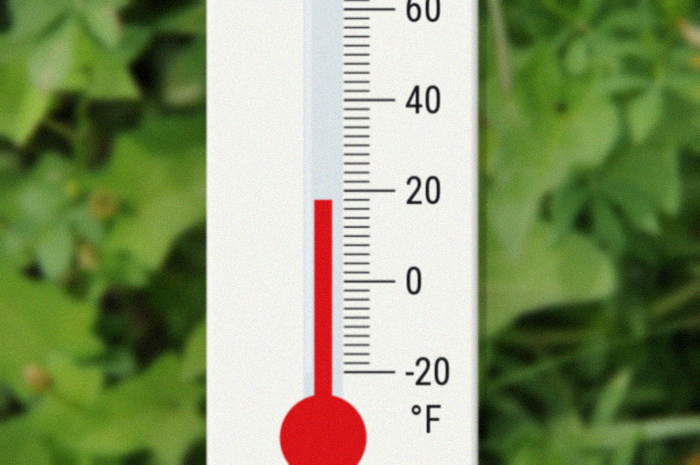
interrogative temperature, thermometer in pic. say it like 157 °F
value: 18 °F
